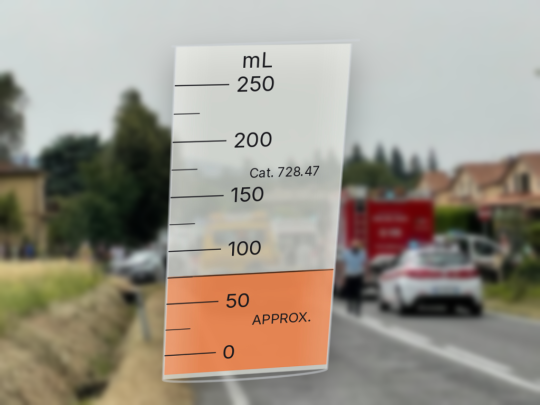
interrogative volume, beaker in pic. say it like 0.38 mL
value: 75 mL
